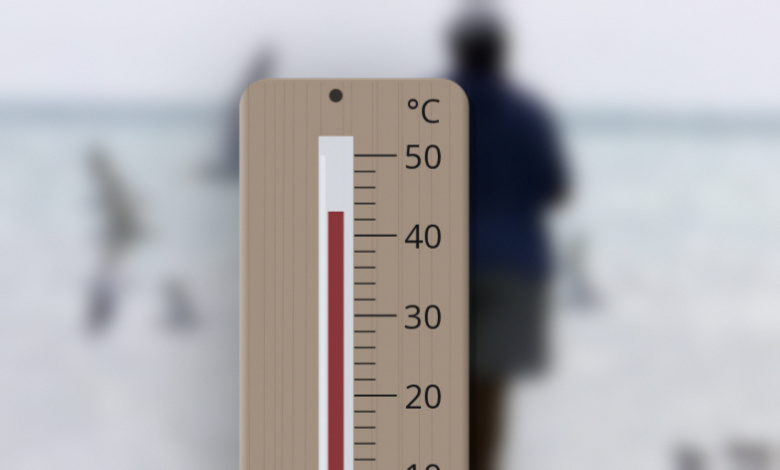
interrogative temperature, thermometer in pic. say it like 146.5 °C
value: 43 °C
